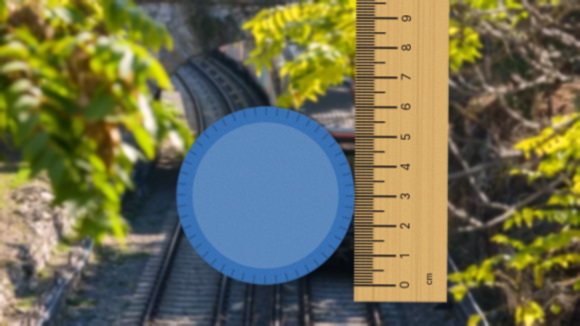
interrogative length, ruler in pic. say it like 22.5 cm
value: 6 cm
